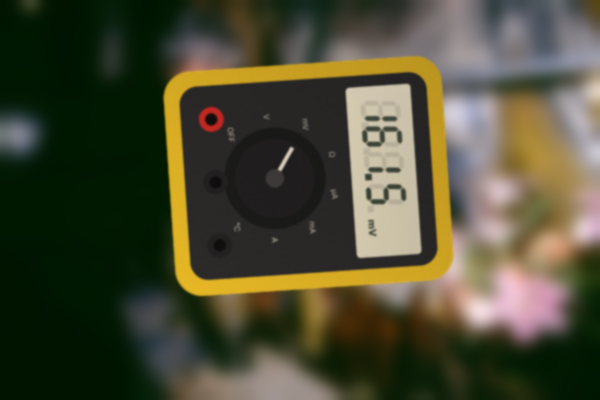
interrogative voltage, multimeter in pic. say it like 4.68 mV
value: 161.5 mV
